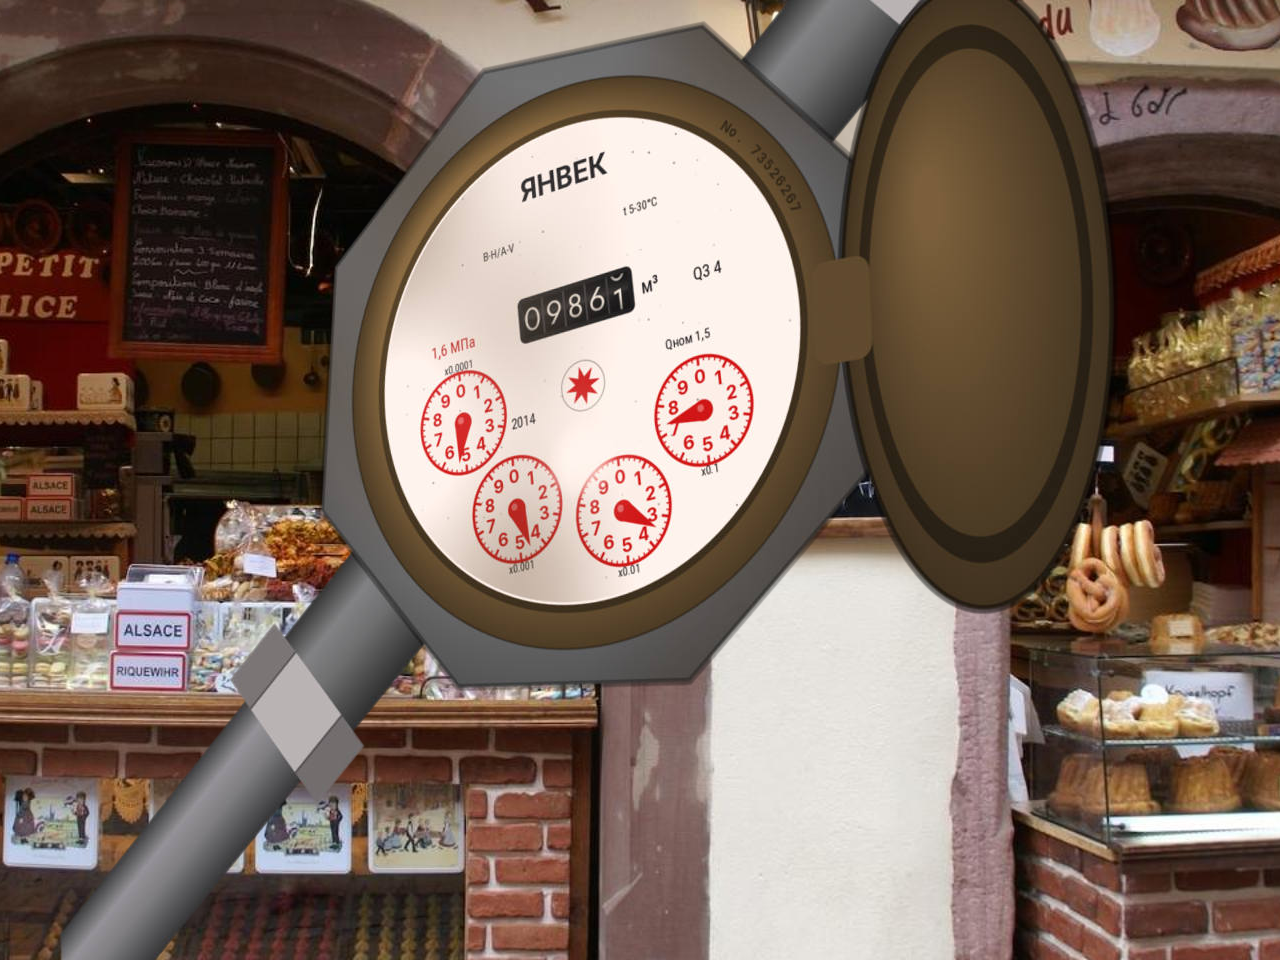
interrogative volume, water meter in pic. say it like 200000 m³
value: 9860.7345 m³
